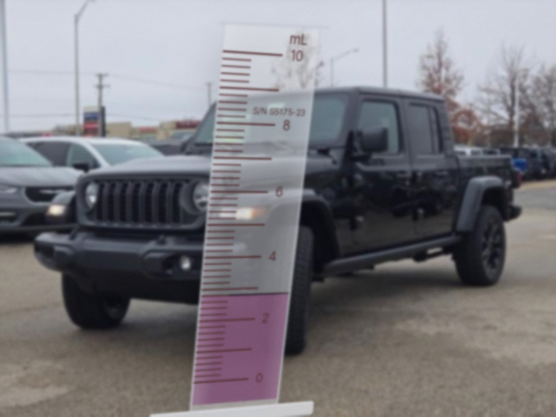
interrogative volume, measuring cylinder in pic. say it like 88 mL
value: 2.8 mL
